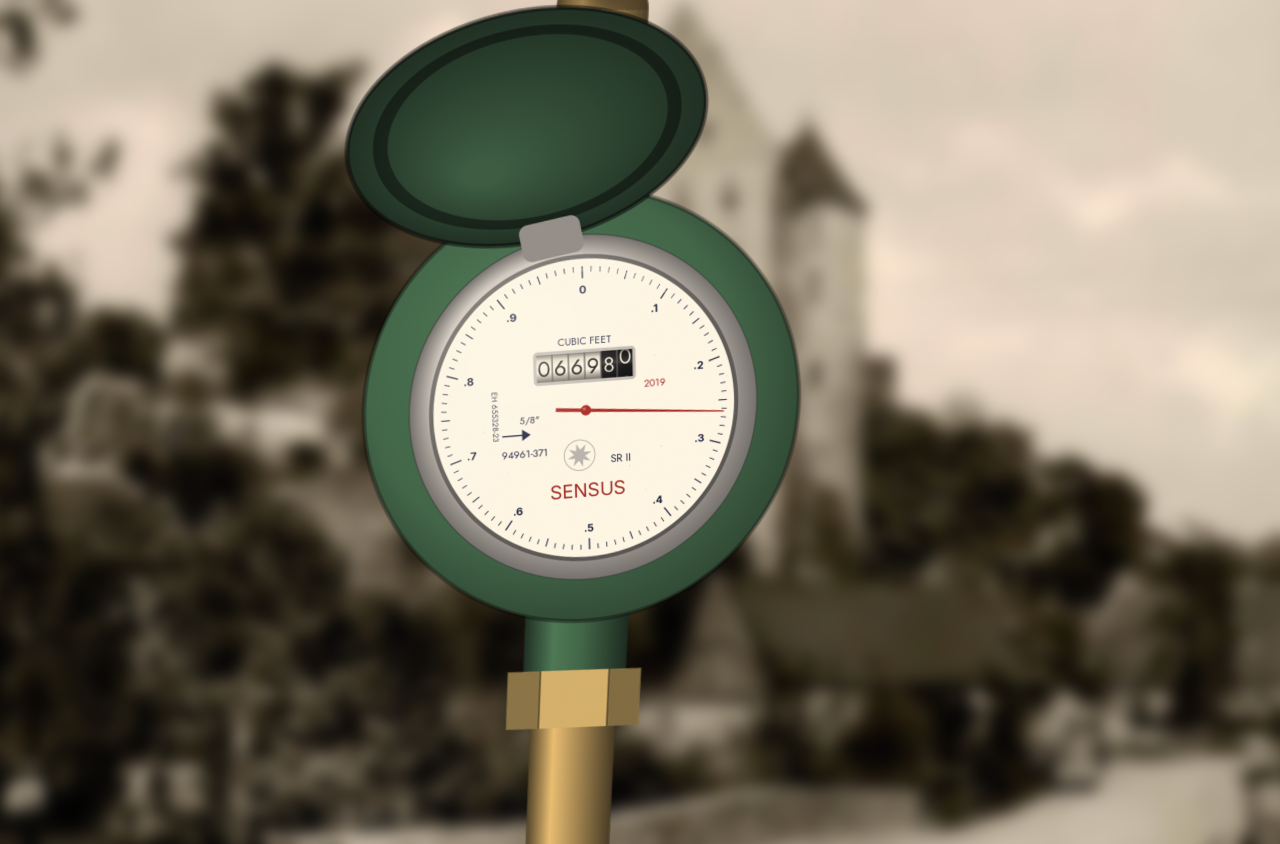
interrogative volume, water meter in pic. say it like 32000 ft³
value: 66980.26 ft³
